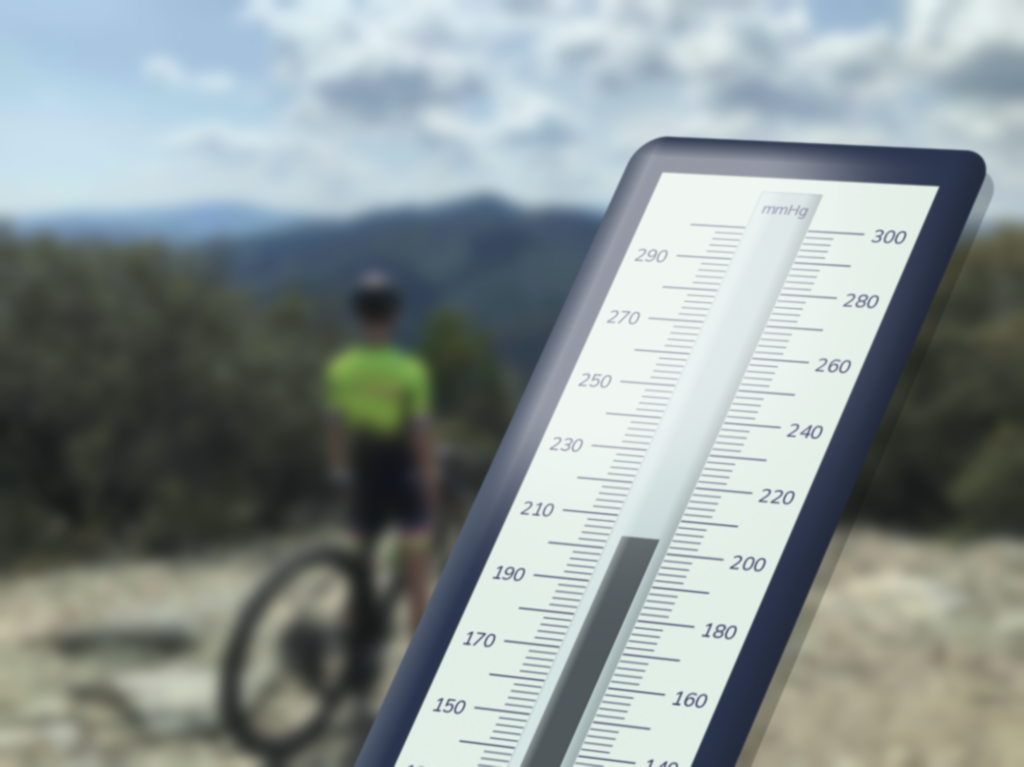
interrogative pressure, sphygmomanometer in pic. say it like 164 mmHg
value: 204 mmHg
